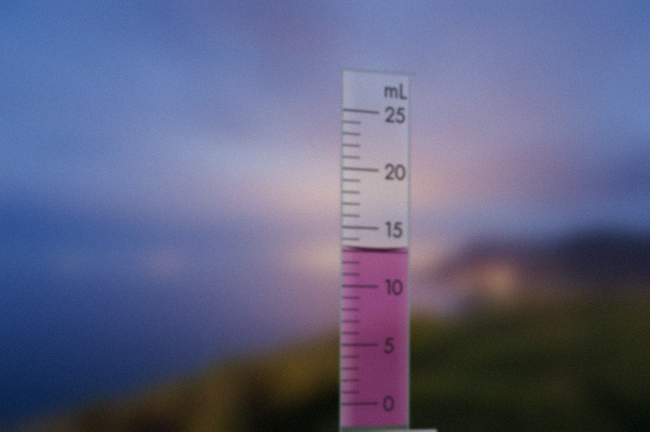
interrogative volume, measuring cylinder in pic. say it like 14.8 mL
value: 13 mL
